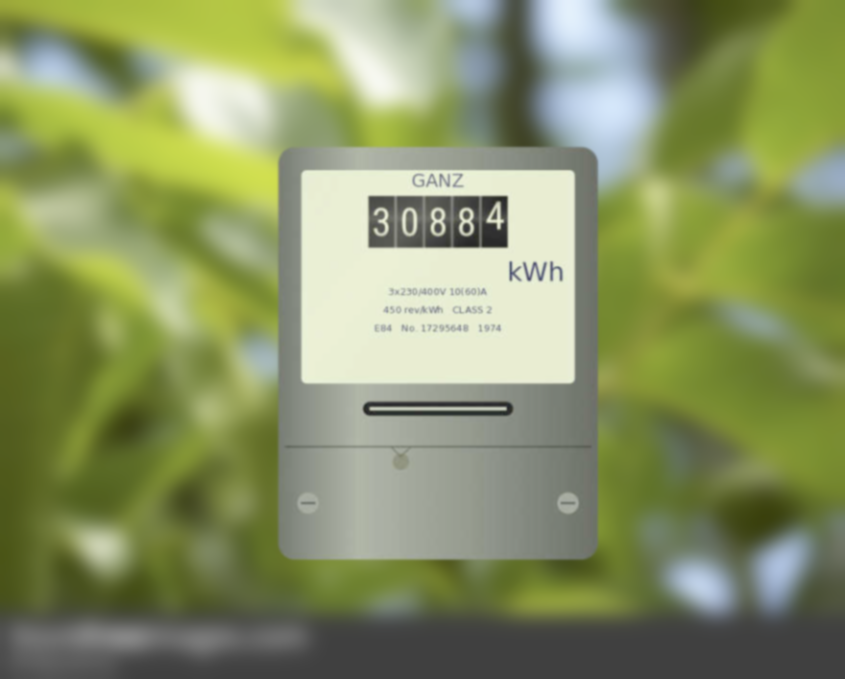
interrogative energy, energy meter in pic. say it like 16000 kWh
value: 30884 kWh
